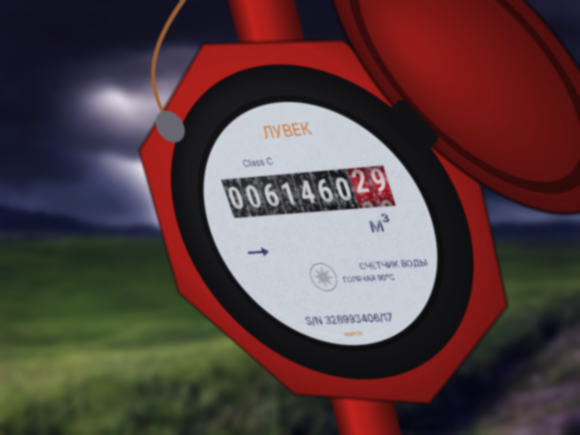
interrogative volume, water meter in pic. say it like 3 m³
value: 61460.29 m³
